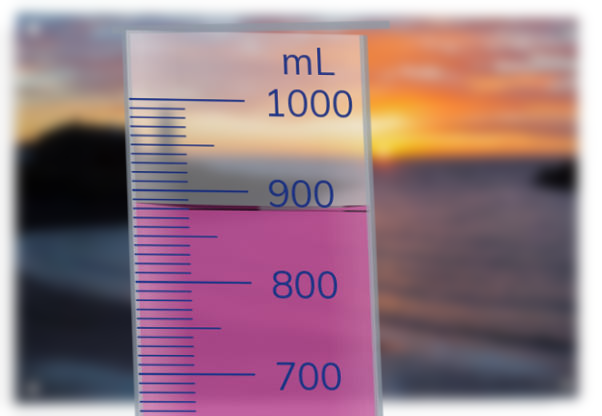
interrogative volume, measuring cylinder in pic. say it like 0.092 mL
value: 880 mL
